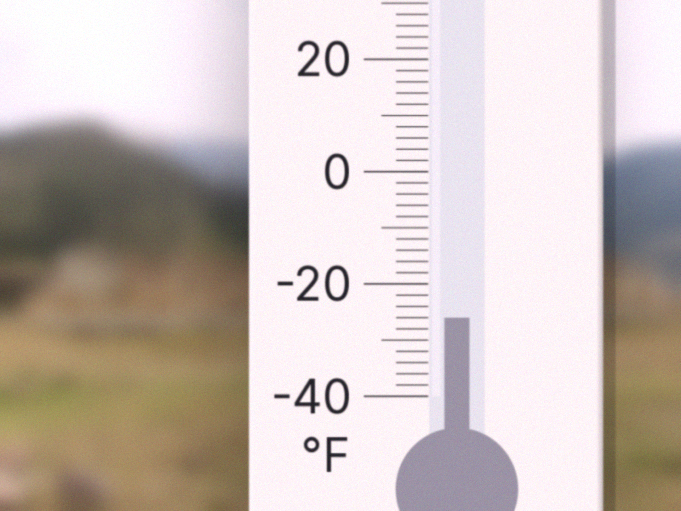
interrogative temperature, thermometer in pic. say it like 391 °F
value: -26 °F
